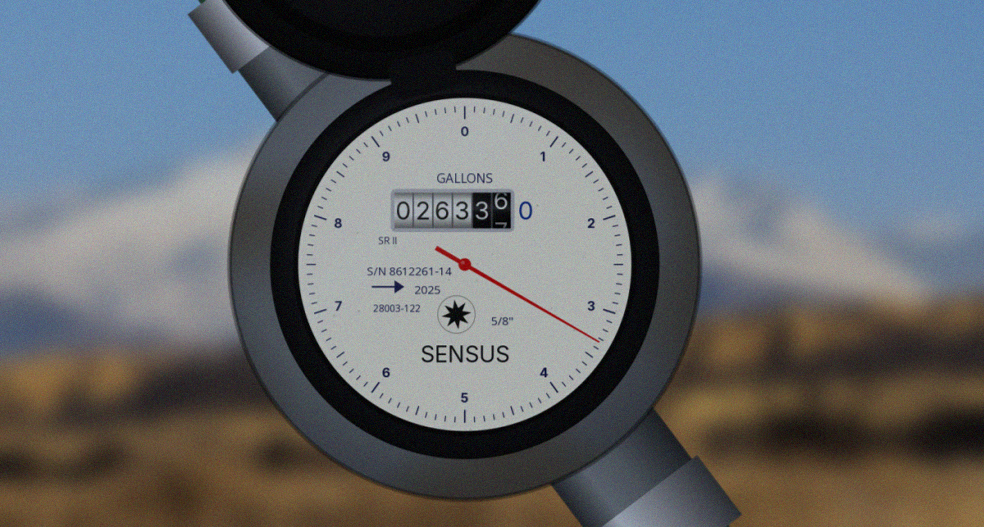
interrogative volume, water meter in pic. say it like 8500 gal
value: 263363.3 gal
